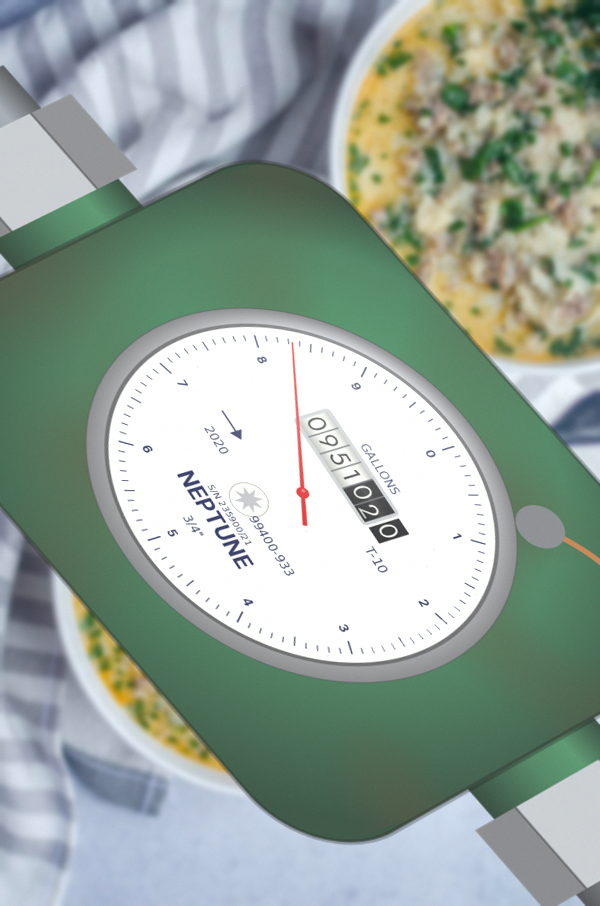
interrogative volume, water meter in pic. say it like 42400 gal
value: 951018.3 gal
